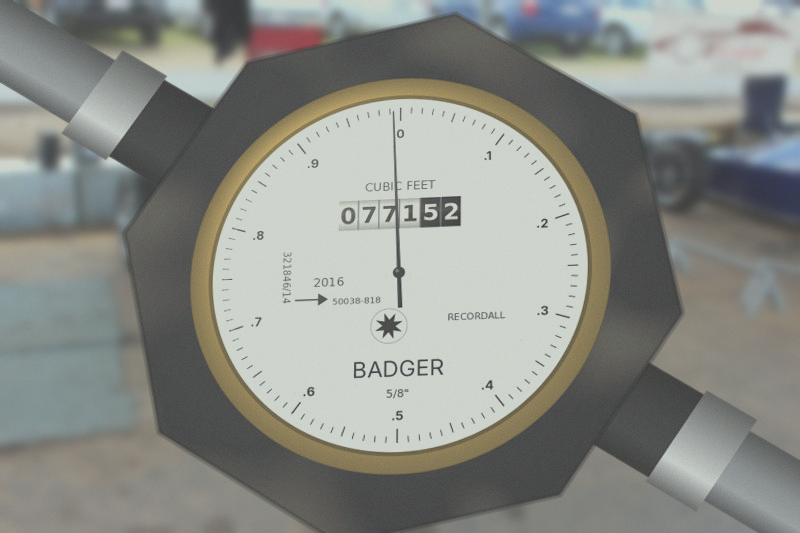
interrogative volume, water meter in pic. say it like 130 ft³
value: 77151.99 ft³
